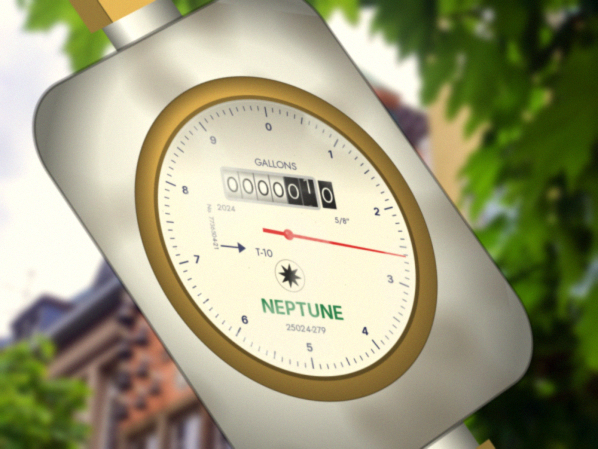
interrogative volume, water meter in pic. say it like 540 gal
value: 12.6 gal
